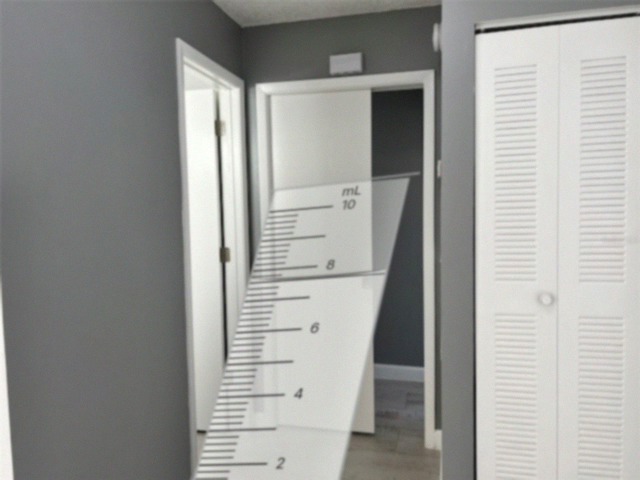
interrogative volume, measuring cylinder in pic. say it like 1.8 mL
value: 7.6 mL
